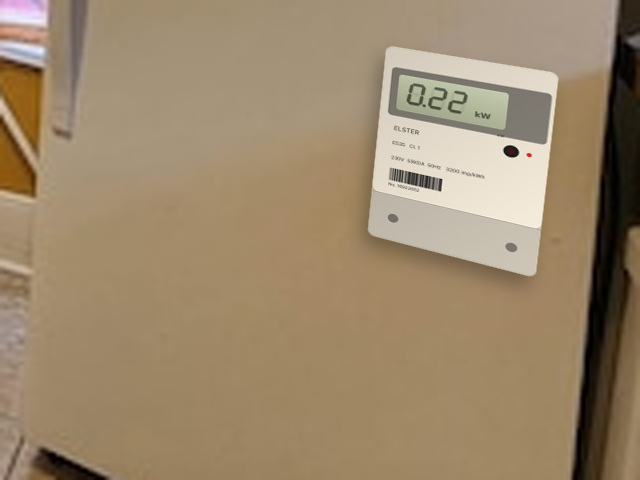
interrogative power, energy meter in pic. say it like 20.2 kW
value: 0.22 kW
